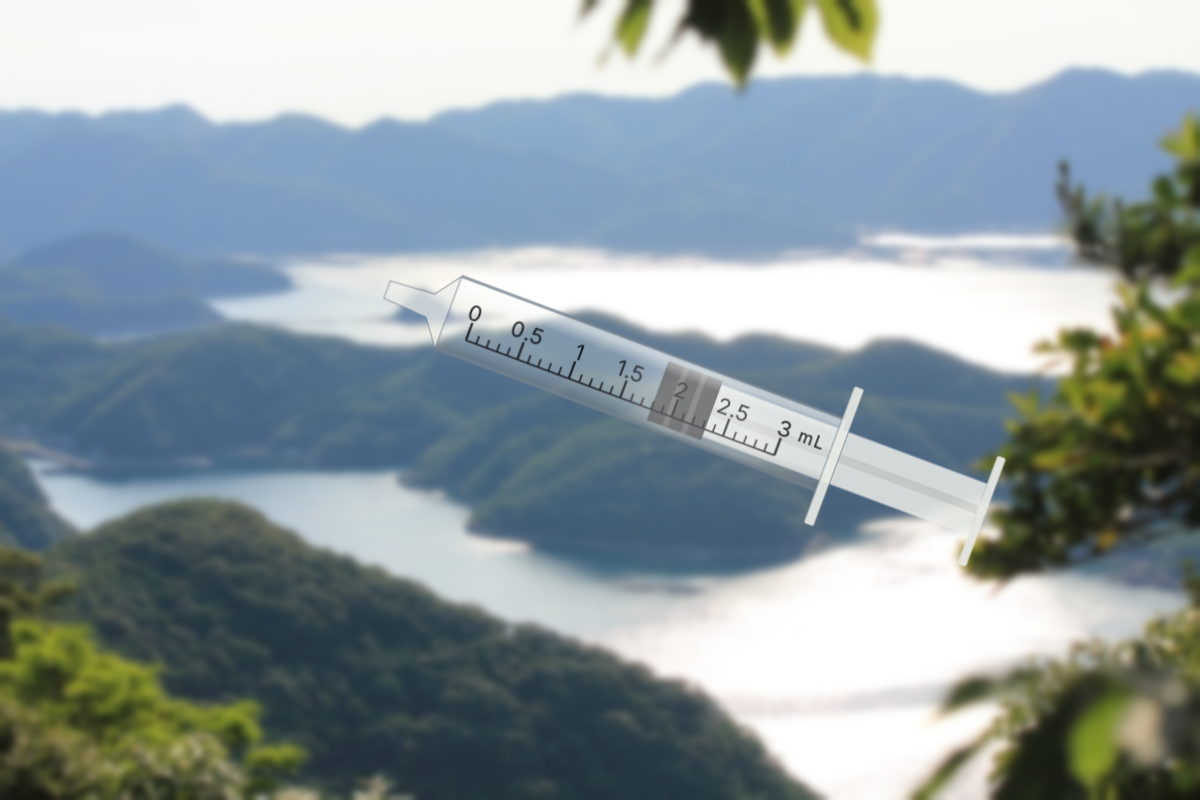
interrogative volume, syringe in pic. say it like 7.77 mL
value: 1.8 mL
